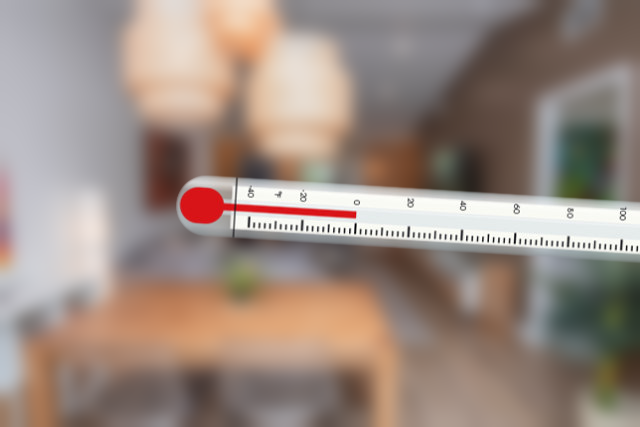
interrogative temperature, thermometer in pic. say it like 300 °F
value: 0 °F
